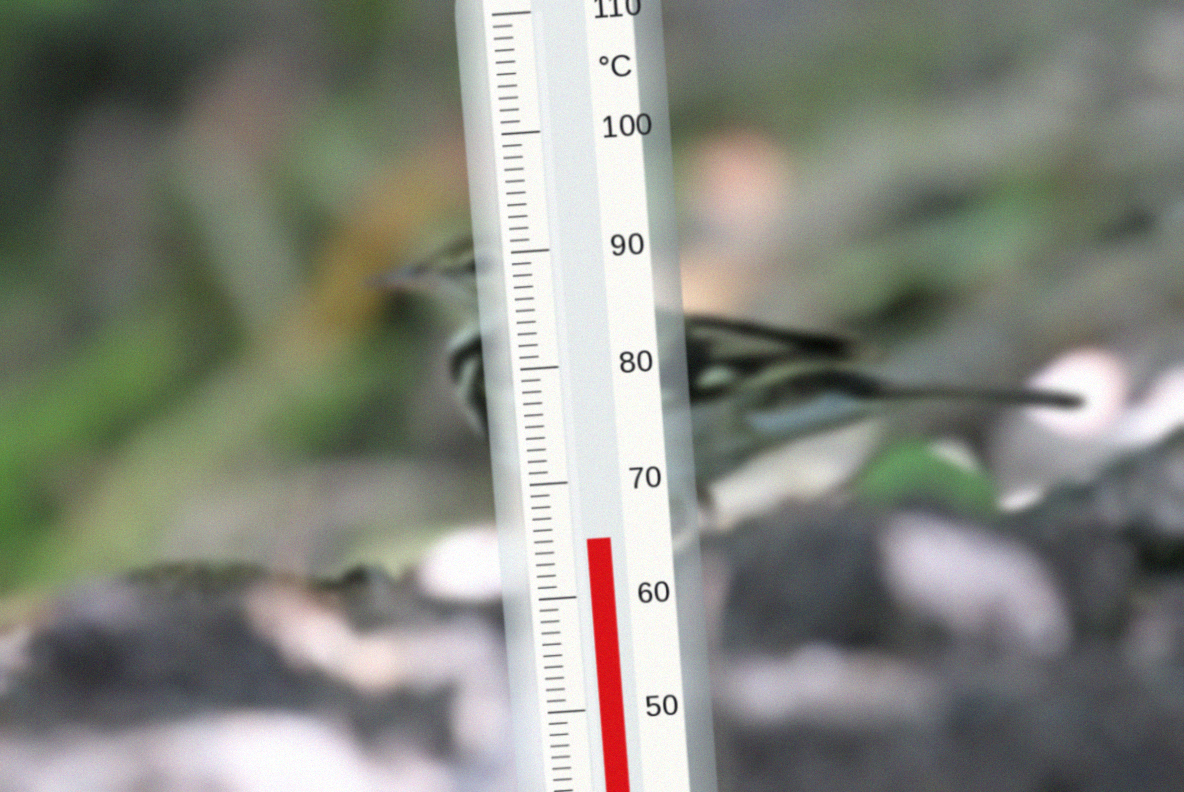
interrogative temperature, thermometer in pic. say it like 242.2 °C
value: 65 °C
